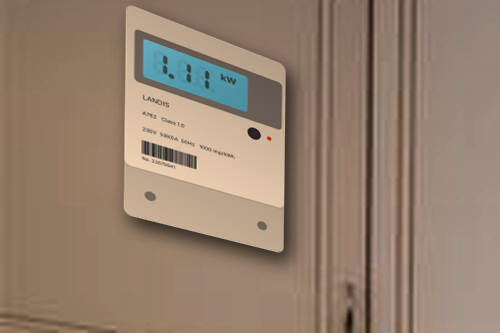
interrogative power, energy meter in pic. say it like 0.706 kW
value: 1.11 kW
